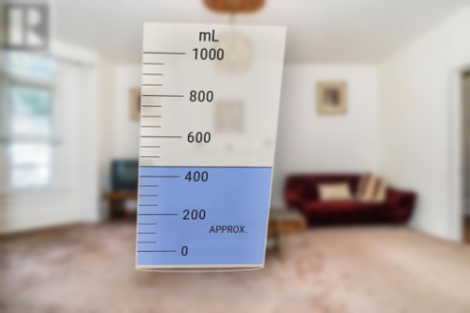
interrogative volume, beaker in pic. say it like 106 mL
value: 450 mL
